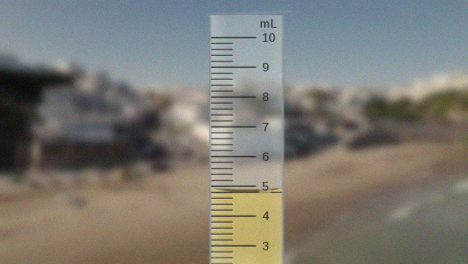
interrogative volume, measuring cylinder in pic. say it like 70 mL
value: 4.8 mL
